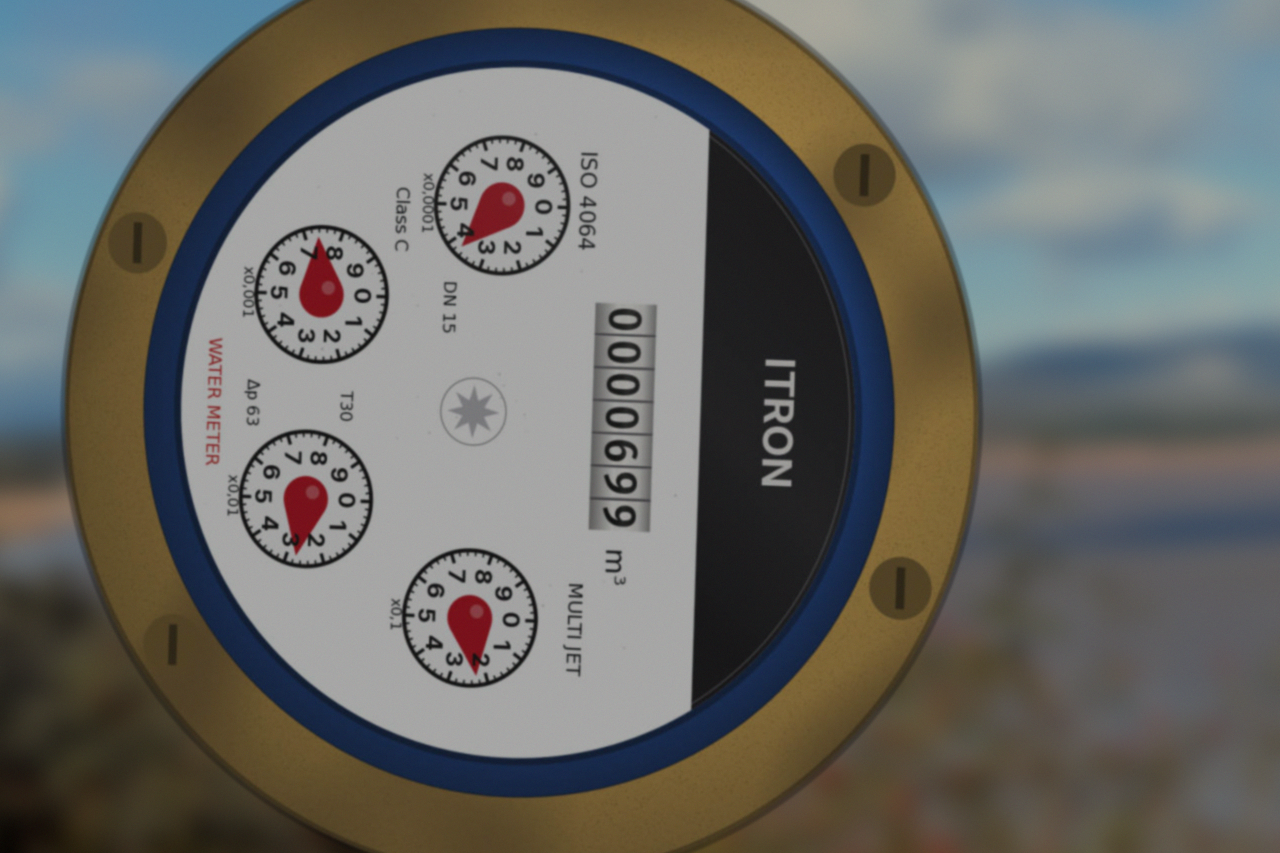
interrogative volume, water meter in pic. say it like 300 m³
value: 699.2273 m³
